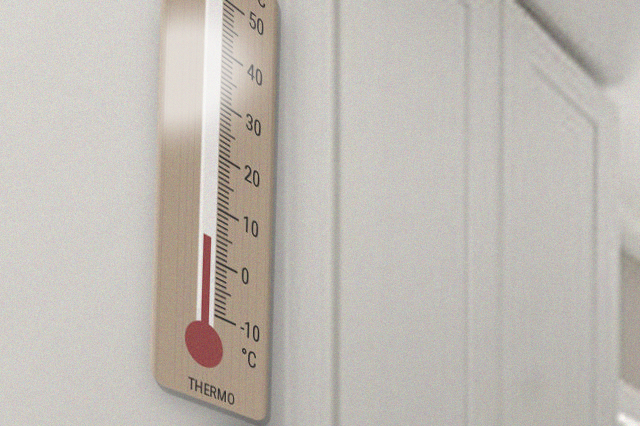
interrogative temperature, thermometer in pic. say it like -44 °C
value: 4 °C
